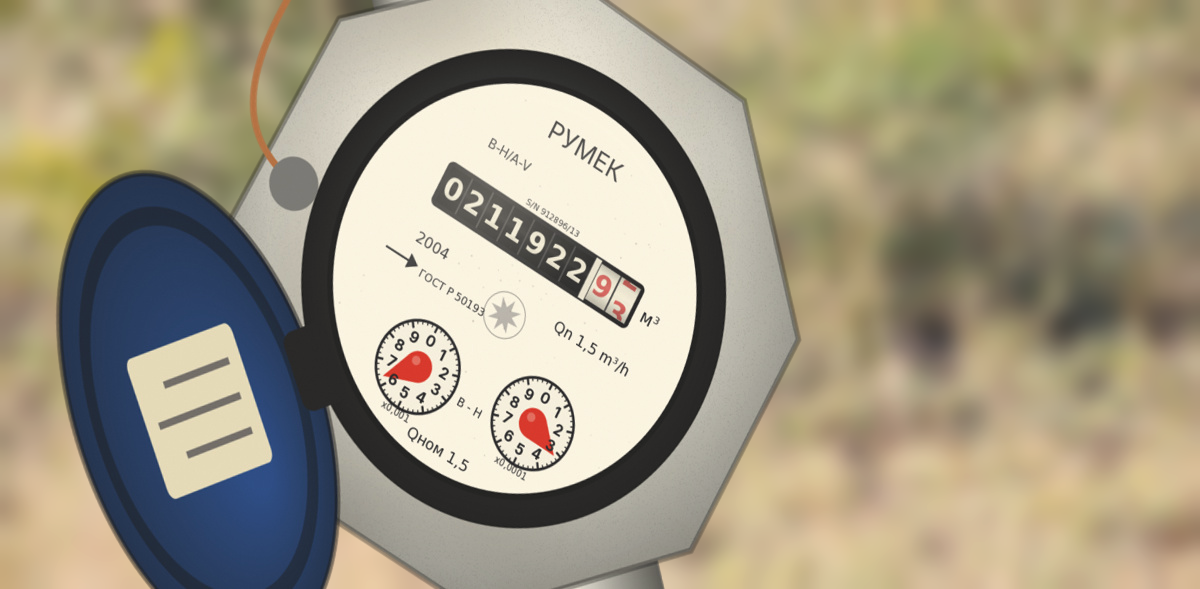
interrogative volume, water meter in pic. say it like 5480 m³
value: 211922.9263 m³
